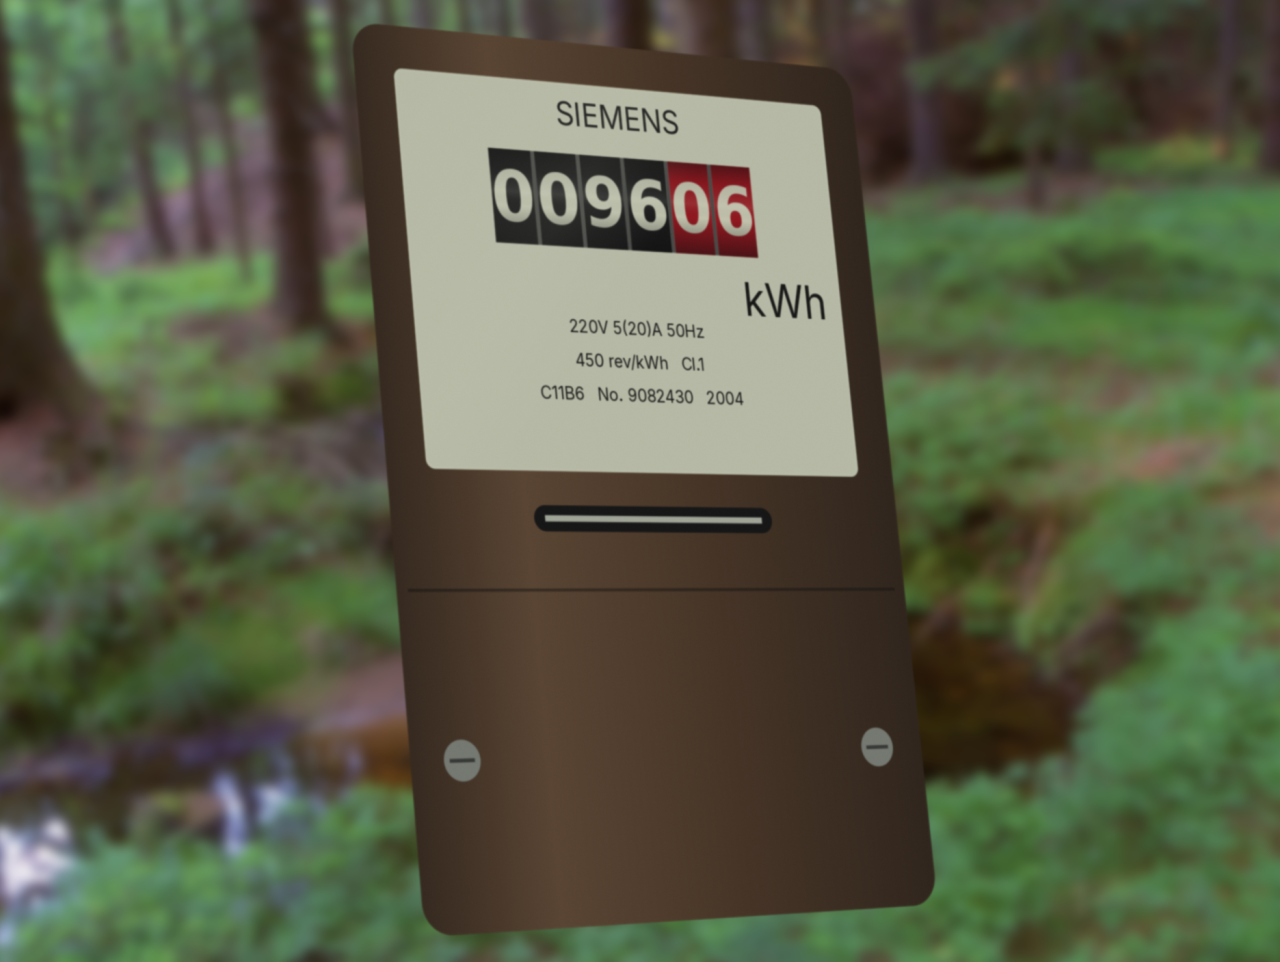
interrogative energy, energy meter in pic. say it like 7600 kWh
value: 96.06 kWh
